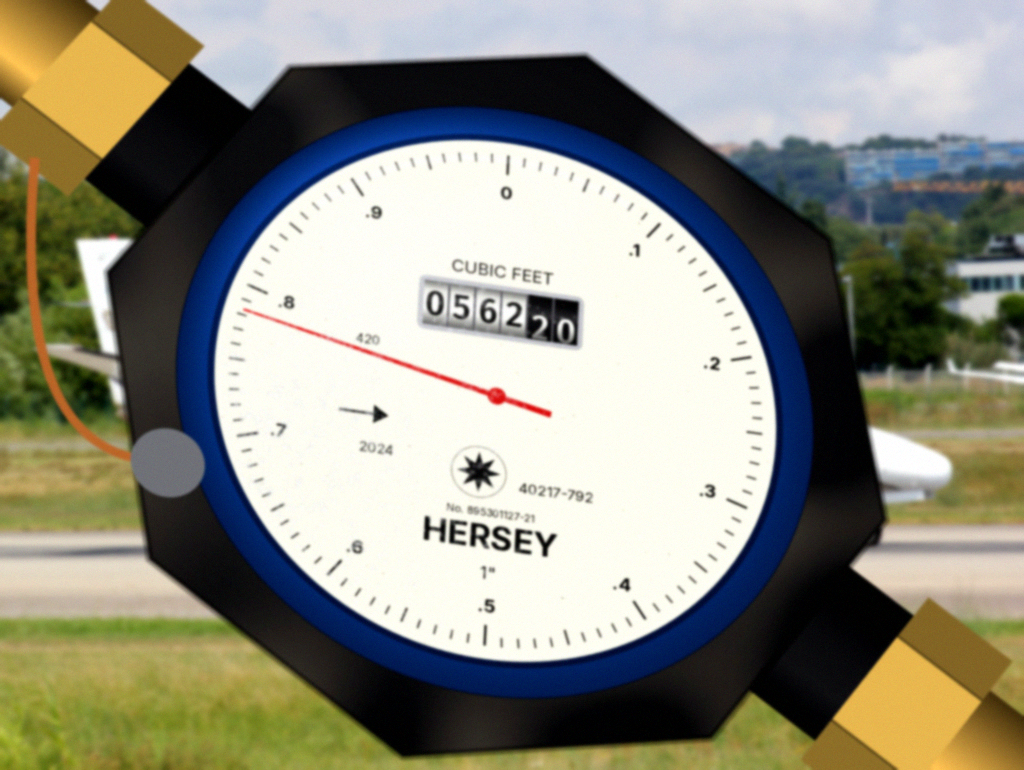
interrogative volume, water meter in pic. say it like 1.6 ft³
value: 56219.78 ft³
